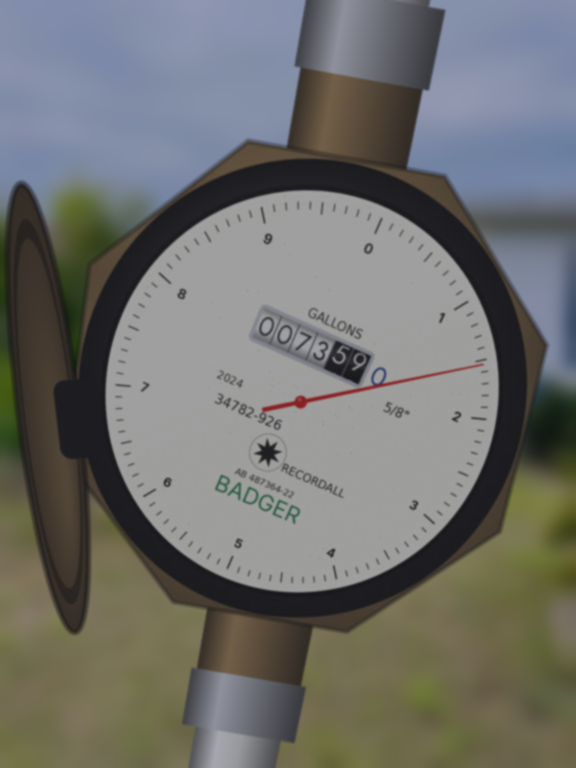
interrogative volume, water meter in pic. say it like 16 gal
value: 73591.5 gal
